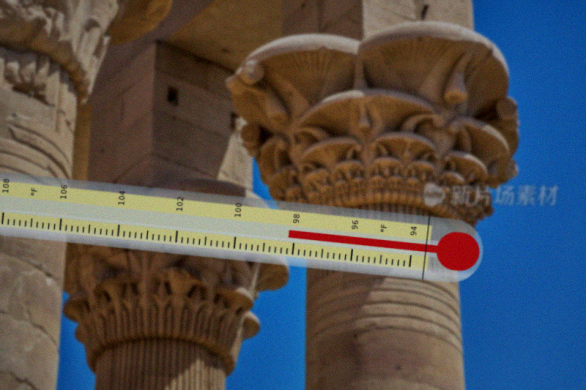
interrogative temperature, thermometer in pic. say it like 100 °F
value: 98.2 °F
